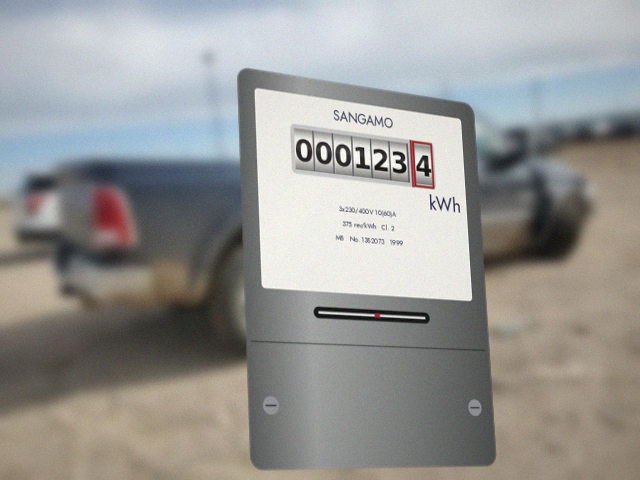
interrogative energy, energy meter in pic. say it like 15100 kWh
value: 123.4 kWh
